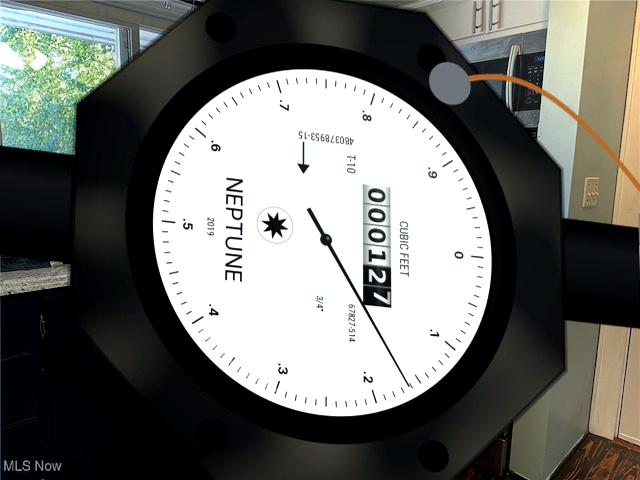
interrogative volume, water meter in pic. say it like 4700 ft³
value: 127.16 ft³
